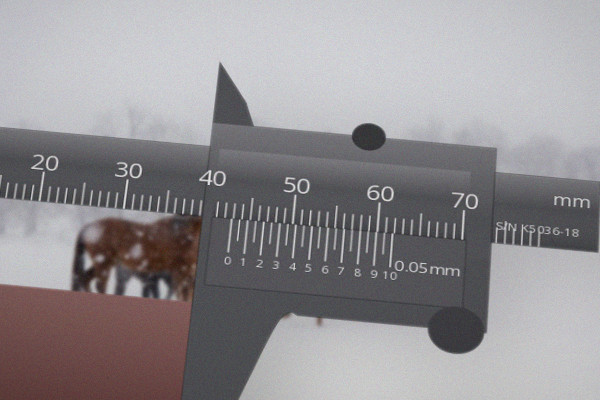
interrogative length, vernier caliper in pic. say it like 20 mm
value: 42.8 mm
